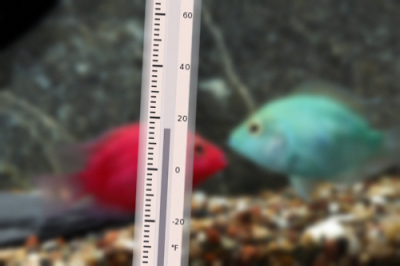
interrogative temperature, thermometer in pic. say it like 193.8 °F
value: 16 °F
